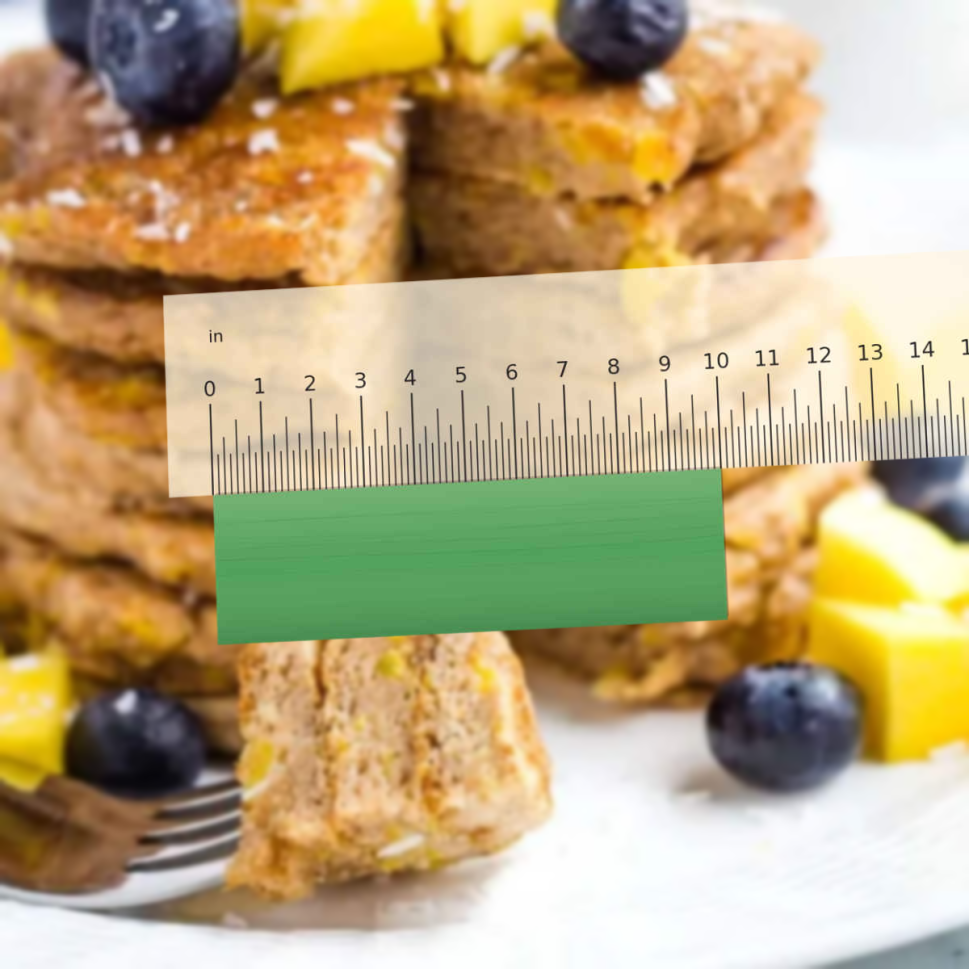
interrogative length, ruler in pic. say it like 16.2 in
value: 10 in
